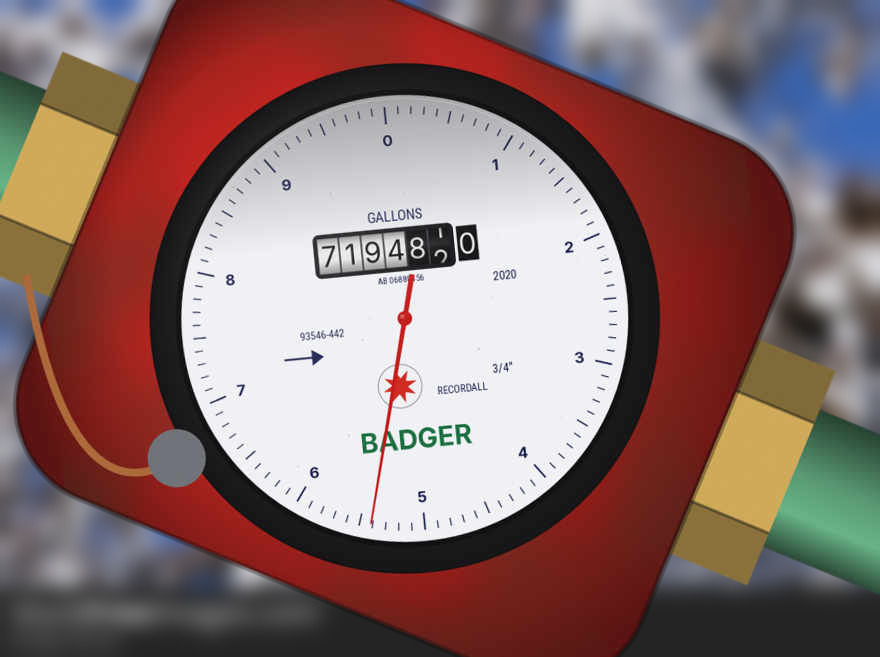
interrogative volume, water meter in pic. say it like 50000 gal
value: 7194815.4 gal
